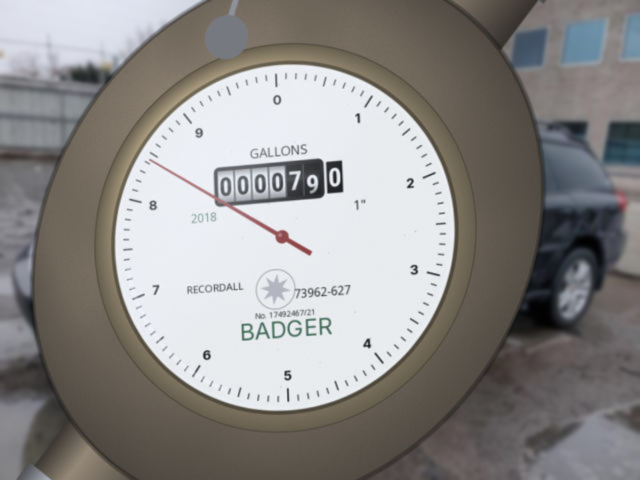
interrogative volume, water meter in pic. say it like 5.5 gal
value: 788.4 gal
